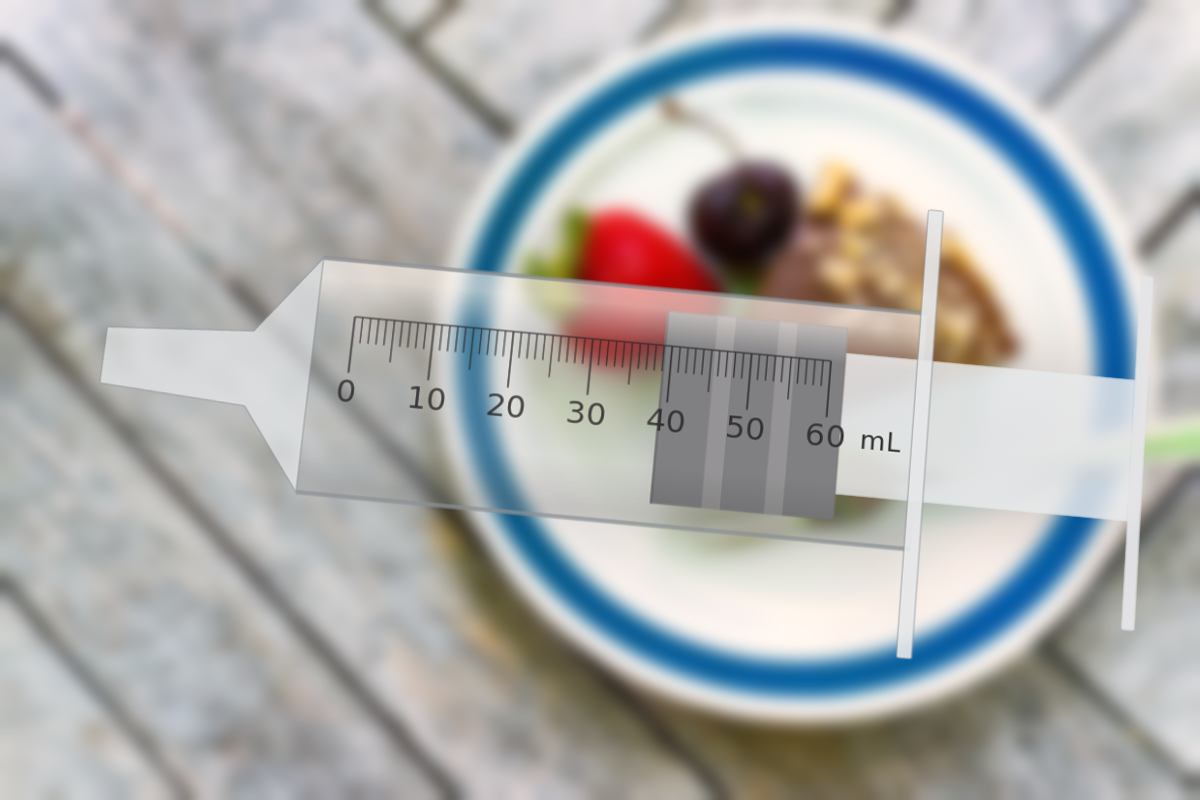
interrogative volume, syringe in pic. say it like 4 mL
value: 39 mL
